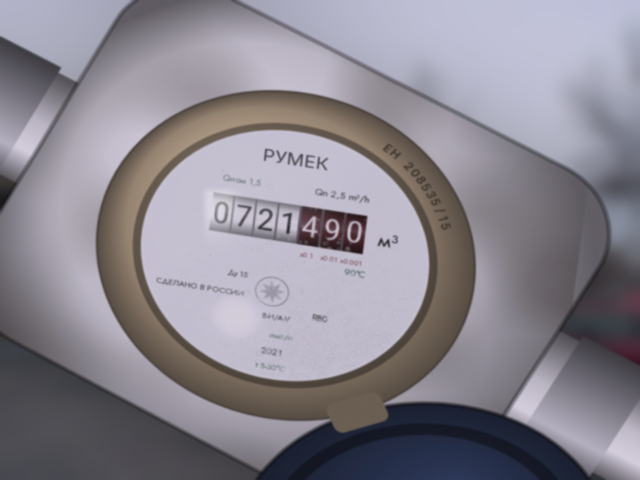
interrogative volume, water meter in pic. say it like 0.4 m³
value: 721.490 m³
